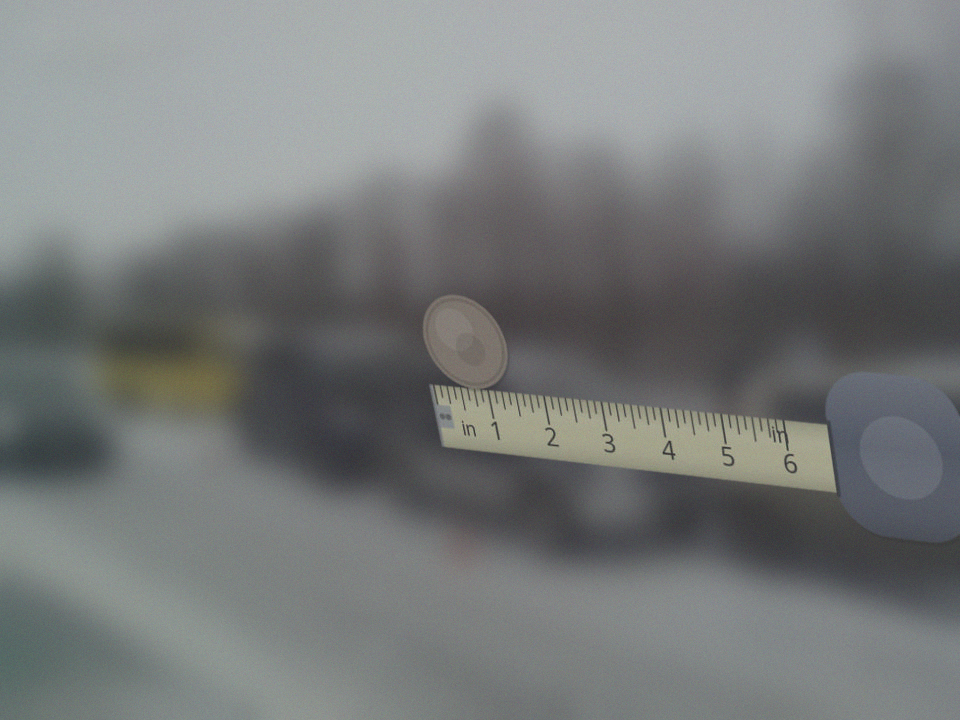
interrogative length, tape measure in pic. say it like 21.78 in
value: 1.5 in
